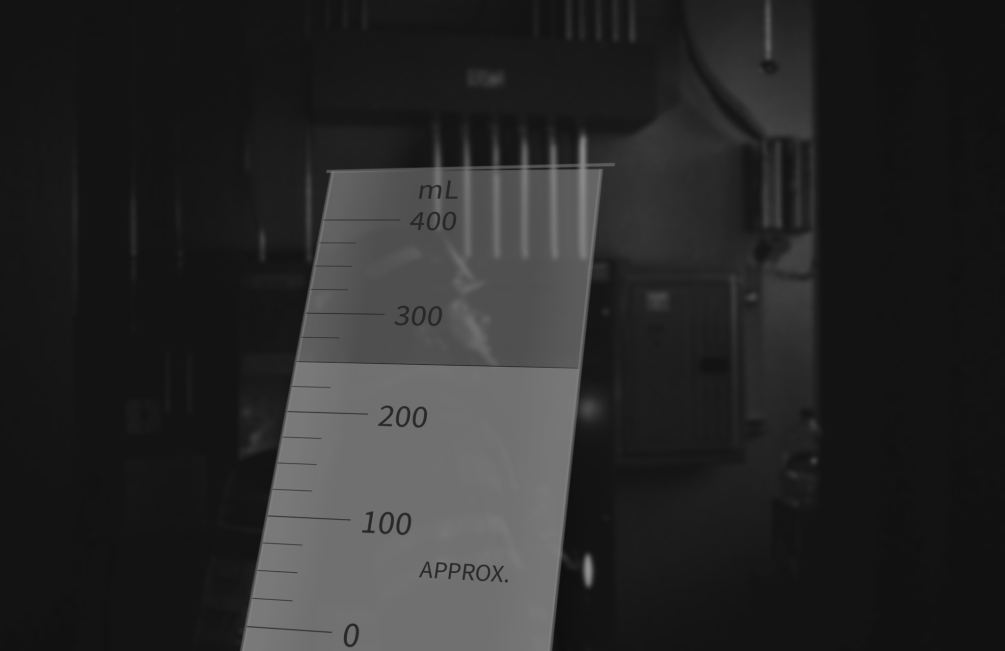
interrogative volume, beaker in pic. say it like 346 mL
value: 250 mL
